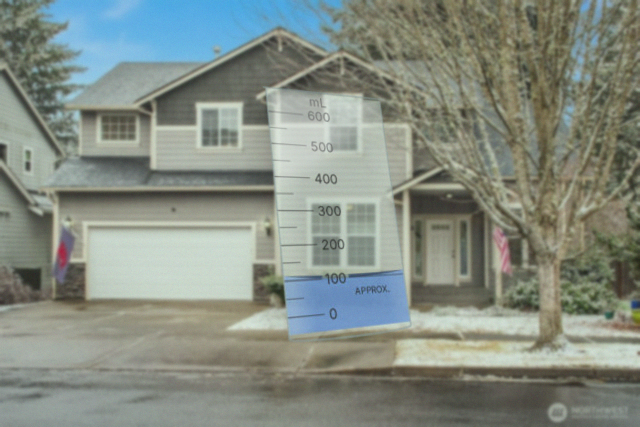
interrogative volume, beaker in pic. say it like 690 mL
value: 100 mL
